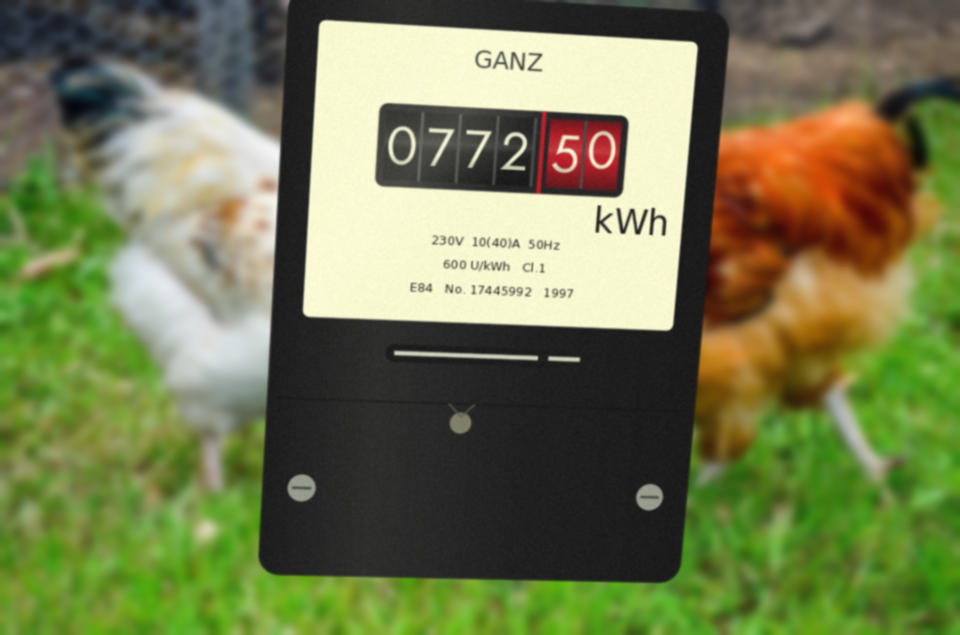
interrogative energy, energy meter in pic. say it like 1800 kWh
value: 772.50 kWh
